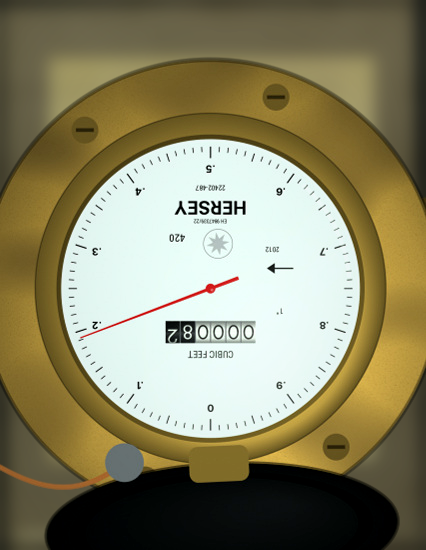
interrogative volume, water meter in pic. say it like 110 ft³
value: 82.19 ft³
